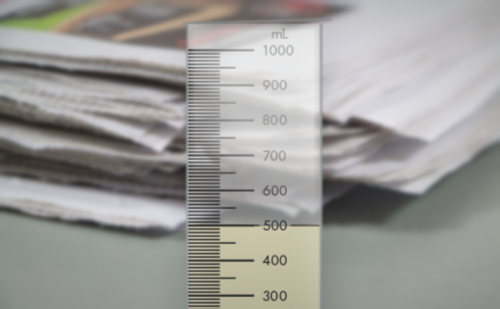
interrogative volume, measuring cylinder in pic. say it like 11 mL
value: 500 mL
